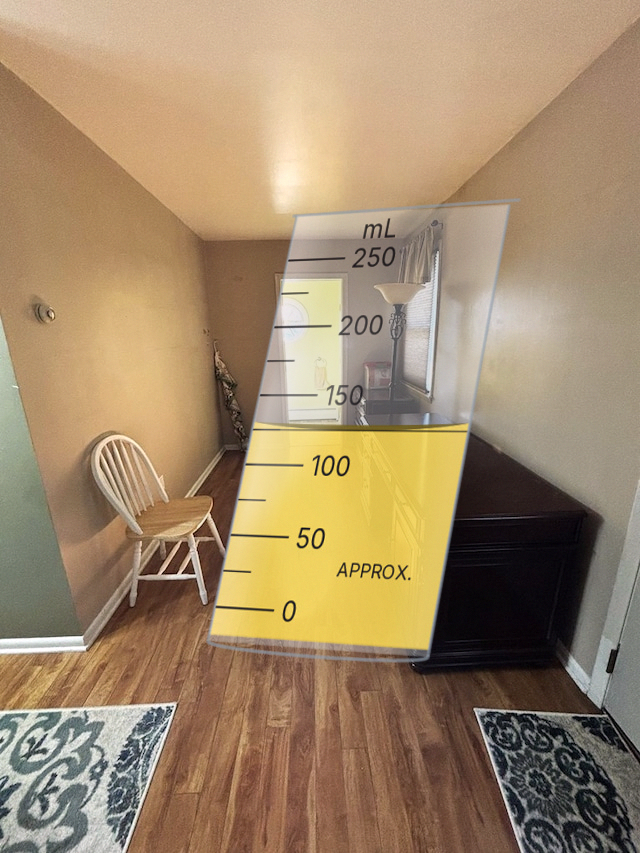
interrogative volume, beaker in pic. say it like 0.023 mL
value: 125 mL
